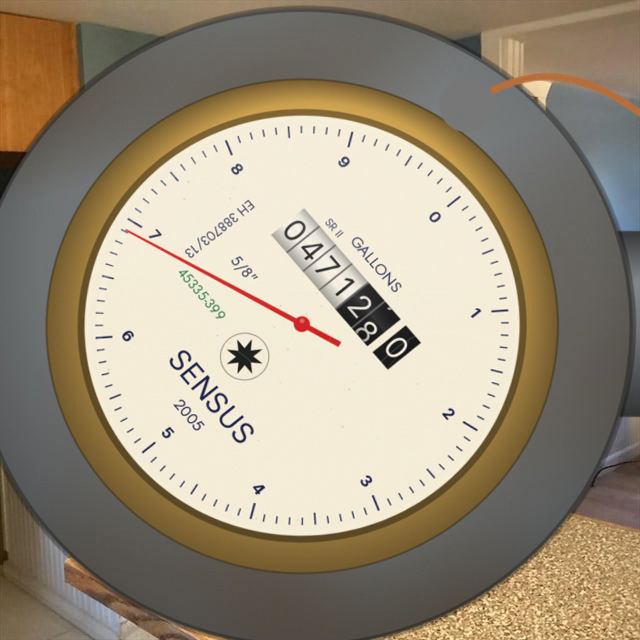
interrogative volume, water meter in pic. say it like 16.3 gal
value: 471276.9 gal
